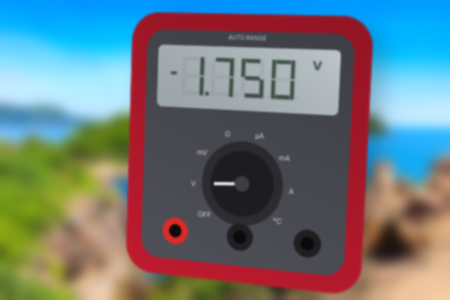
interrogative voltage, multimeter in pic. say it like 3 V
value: -1.750 V
